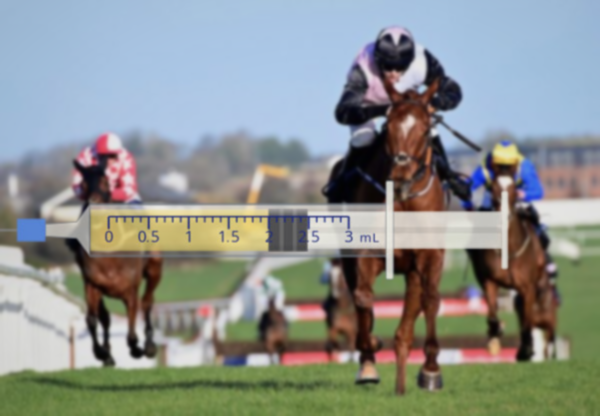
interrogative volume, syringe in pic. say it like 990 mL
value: 2 mL
